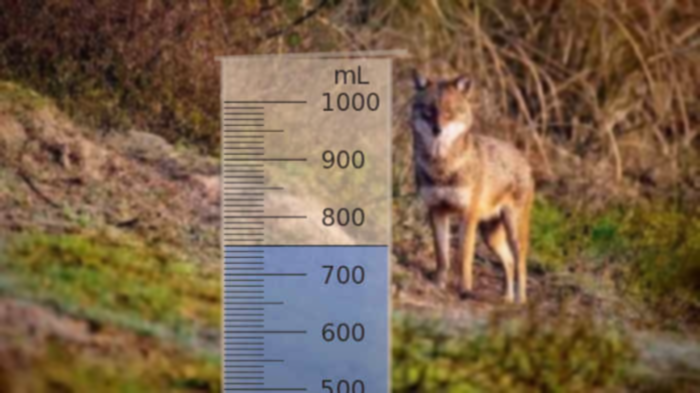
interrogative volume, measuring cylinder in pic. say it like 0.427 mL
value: 750 mL
